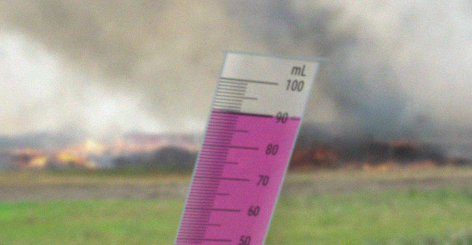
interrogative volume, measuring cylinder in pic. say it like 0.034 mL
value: 90 mL
